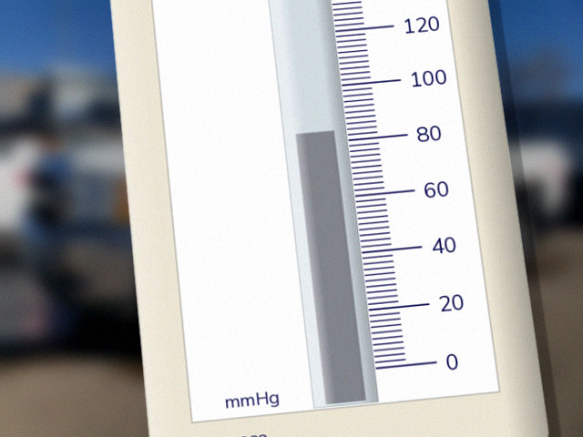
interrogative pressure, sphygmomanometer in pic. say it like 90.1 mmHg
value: 84 mmHg
